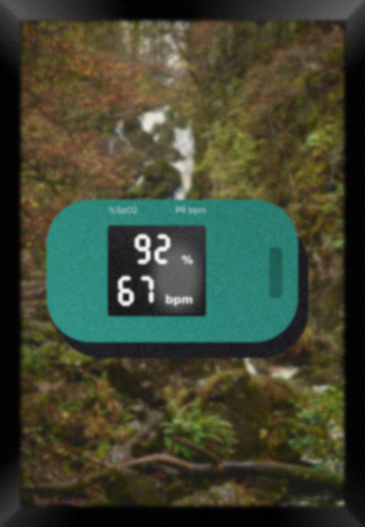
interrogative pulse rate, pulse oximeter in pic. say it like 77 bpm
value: 67 bpm
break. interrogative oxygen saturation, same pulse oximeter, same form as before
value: 92 %
